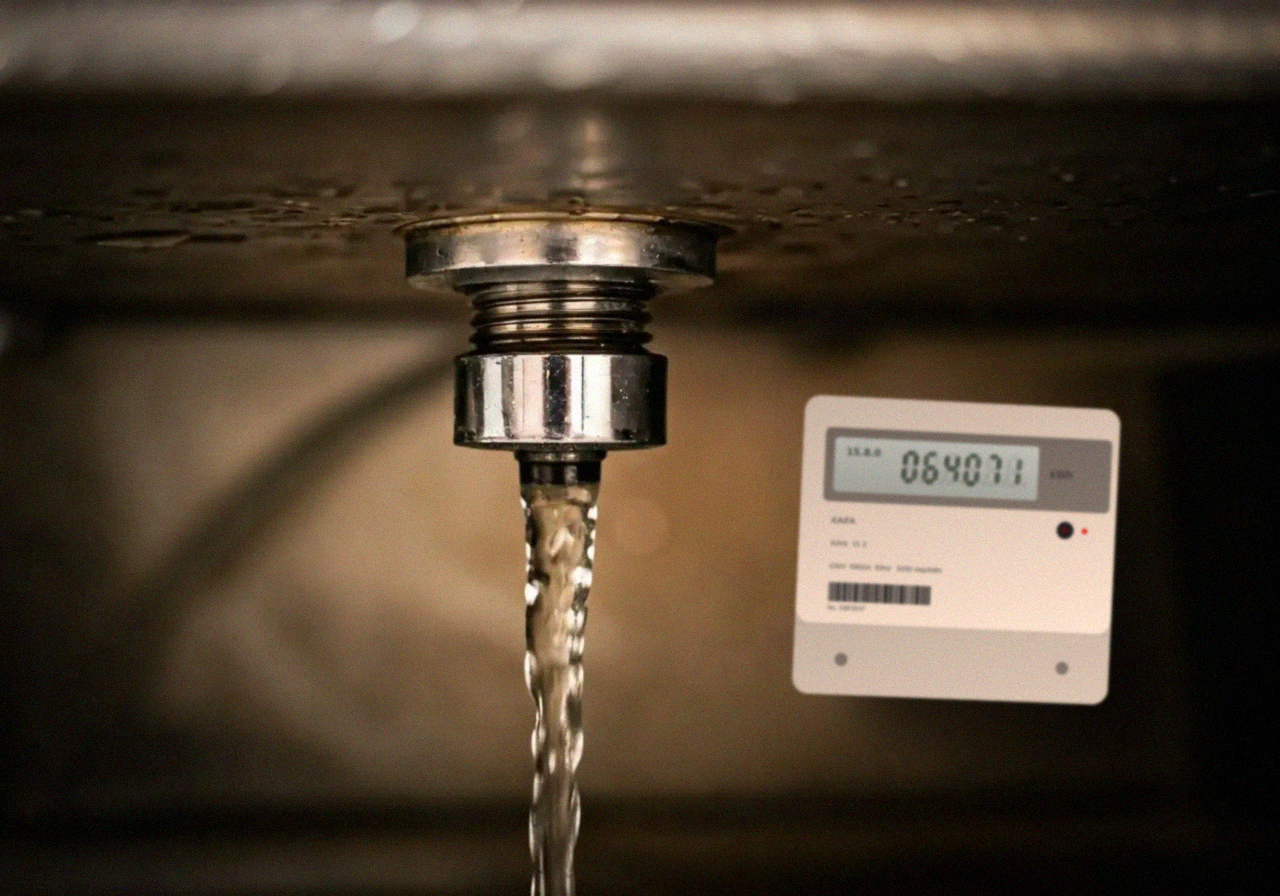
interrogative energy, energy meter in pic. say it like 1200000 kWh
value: 64071 kWh
